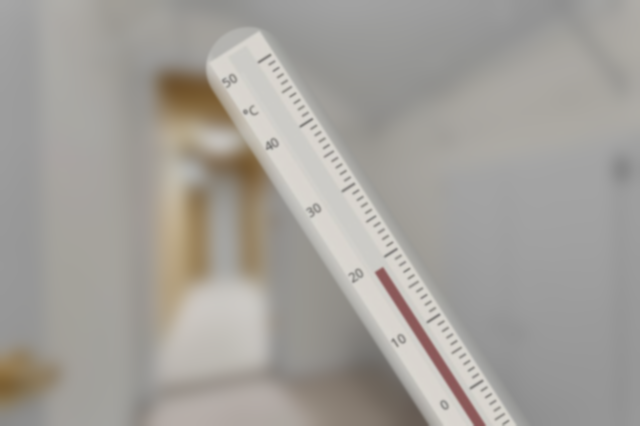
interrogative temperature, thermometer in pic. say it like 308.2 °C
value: 19 °C
